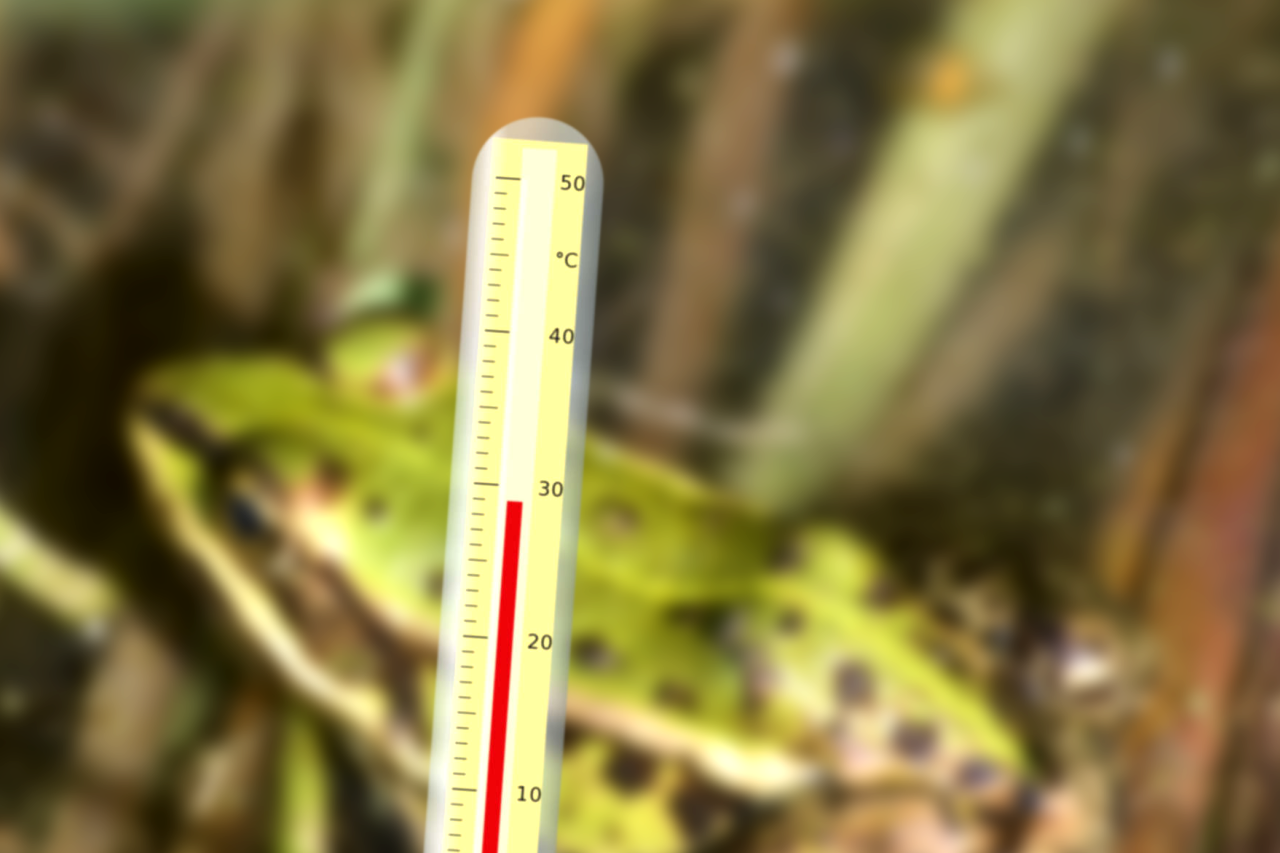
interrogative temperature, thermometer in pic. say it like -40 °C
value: 29 °C
